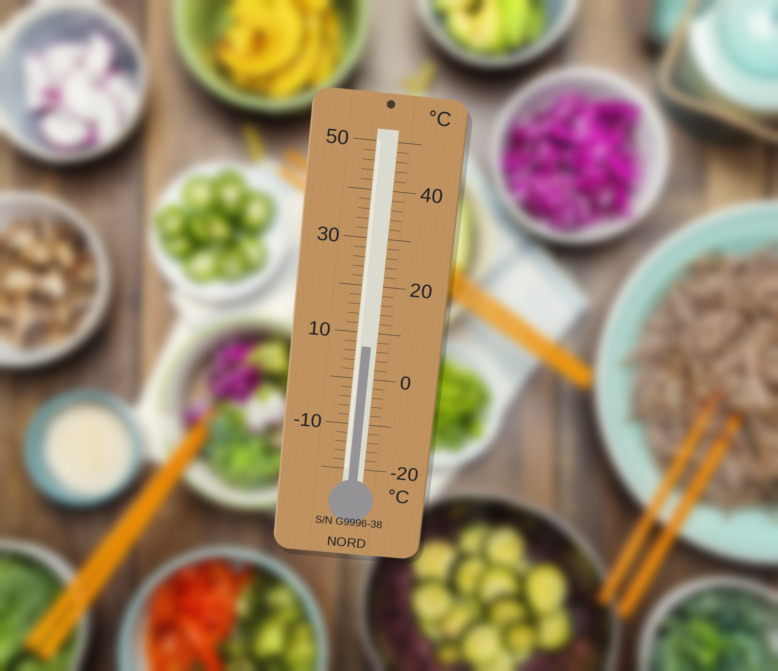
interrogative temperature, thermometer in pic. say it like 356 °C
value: 7 °C
